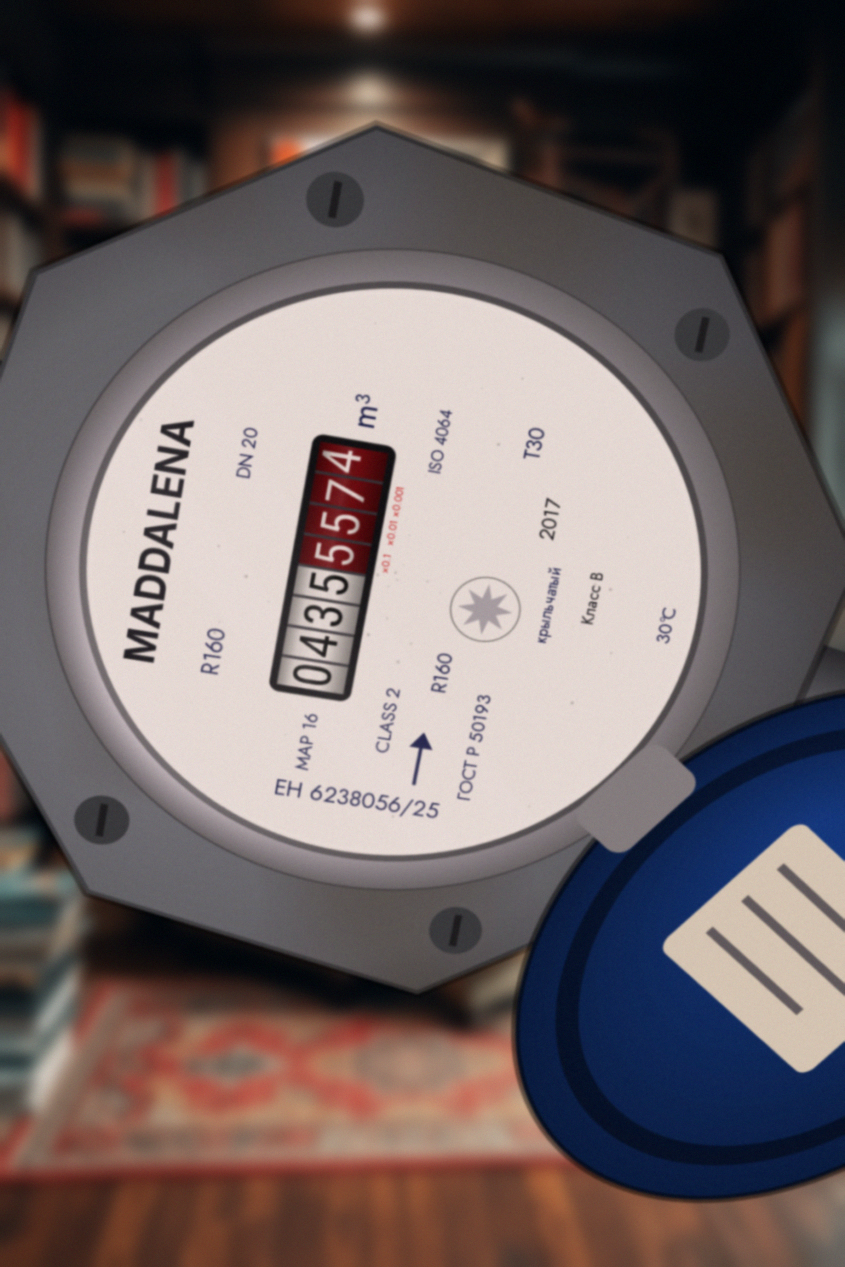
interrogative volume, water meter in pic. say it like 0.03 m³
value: 435.5574 m³
